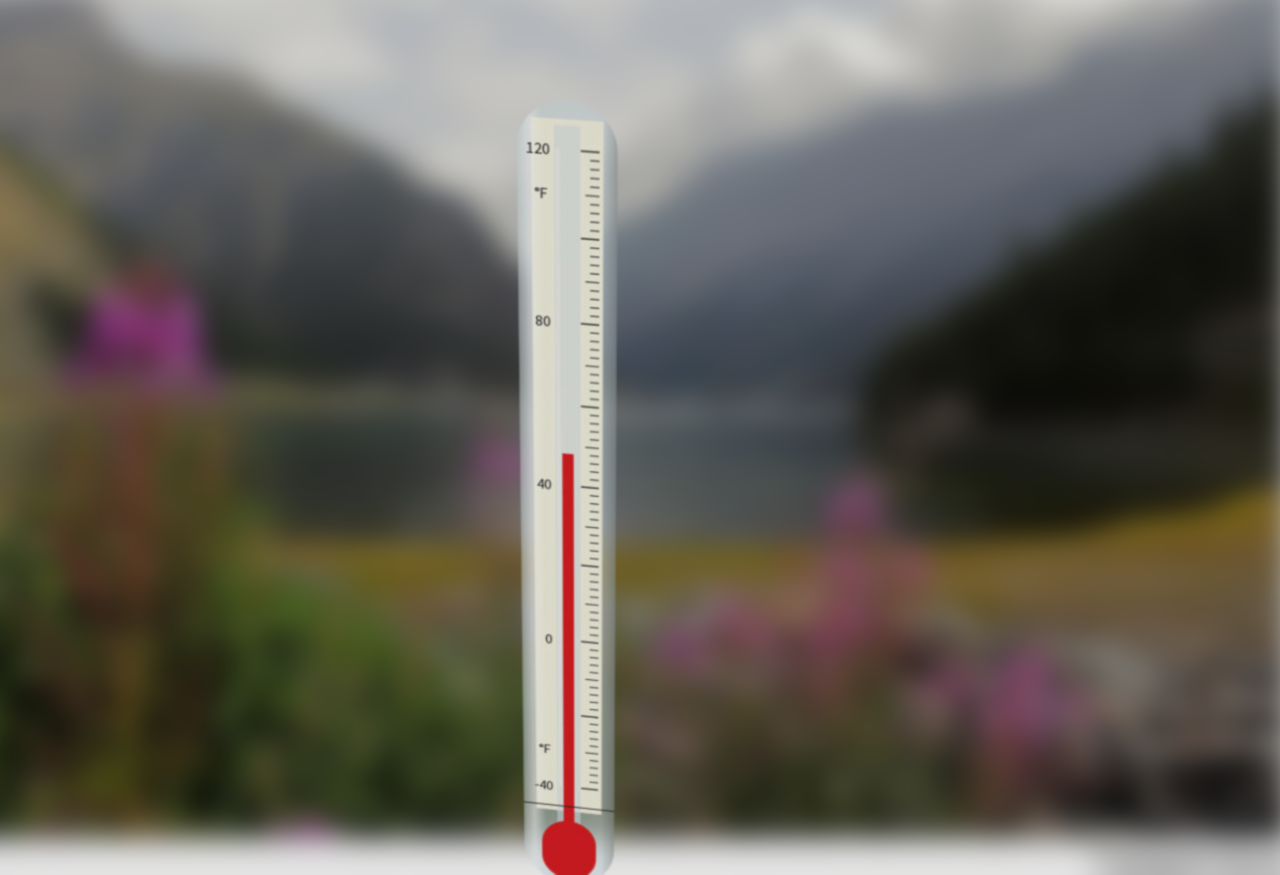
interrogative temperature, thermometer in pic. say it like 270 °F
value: 48 °F
